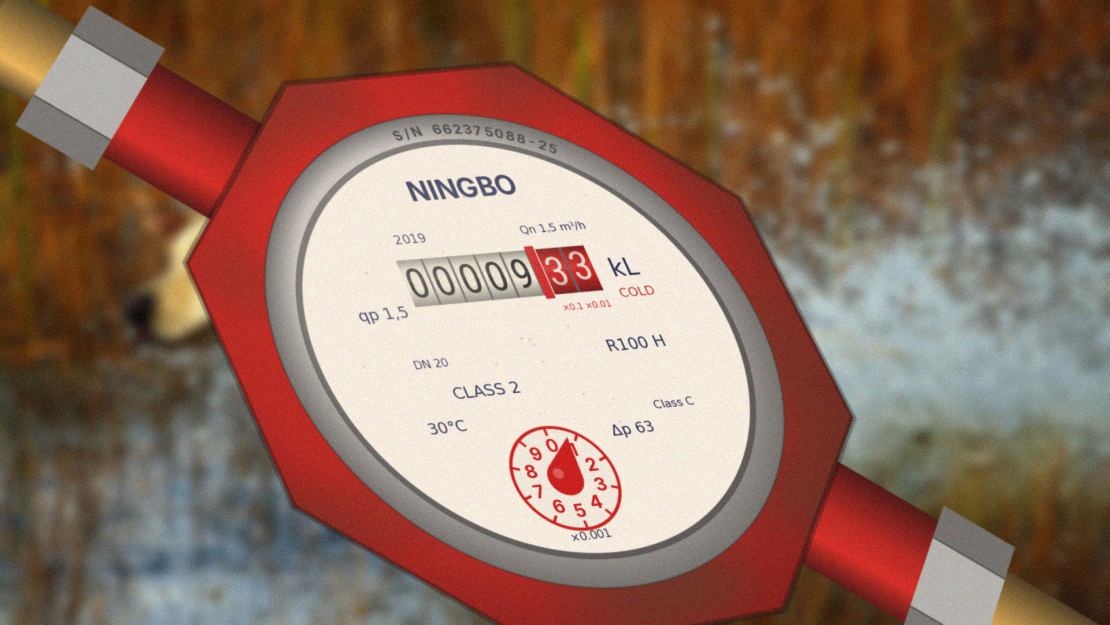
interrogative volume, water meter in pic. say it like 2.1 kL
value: 9.330 kL
